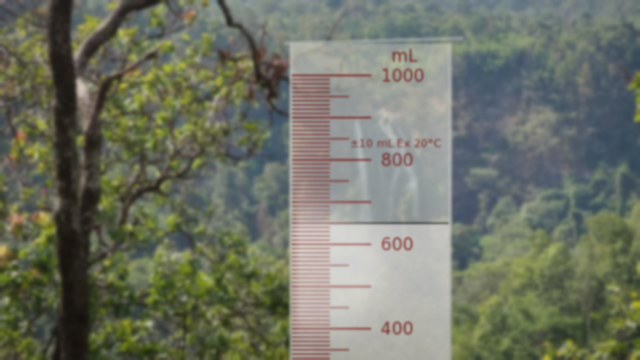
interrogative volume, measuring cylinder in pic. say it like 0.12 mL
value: 650 mL
